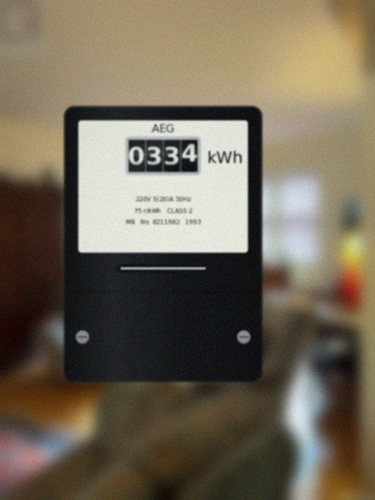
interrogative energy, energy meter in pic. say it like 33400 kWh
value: 334 kWh
